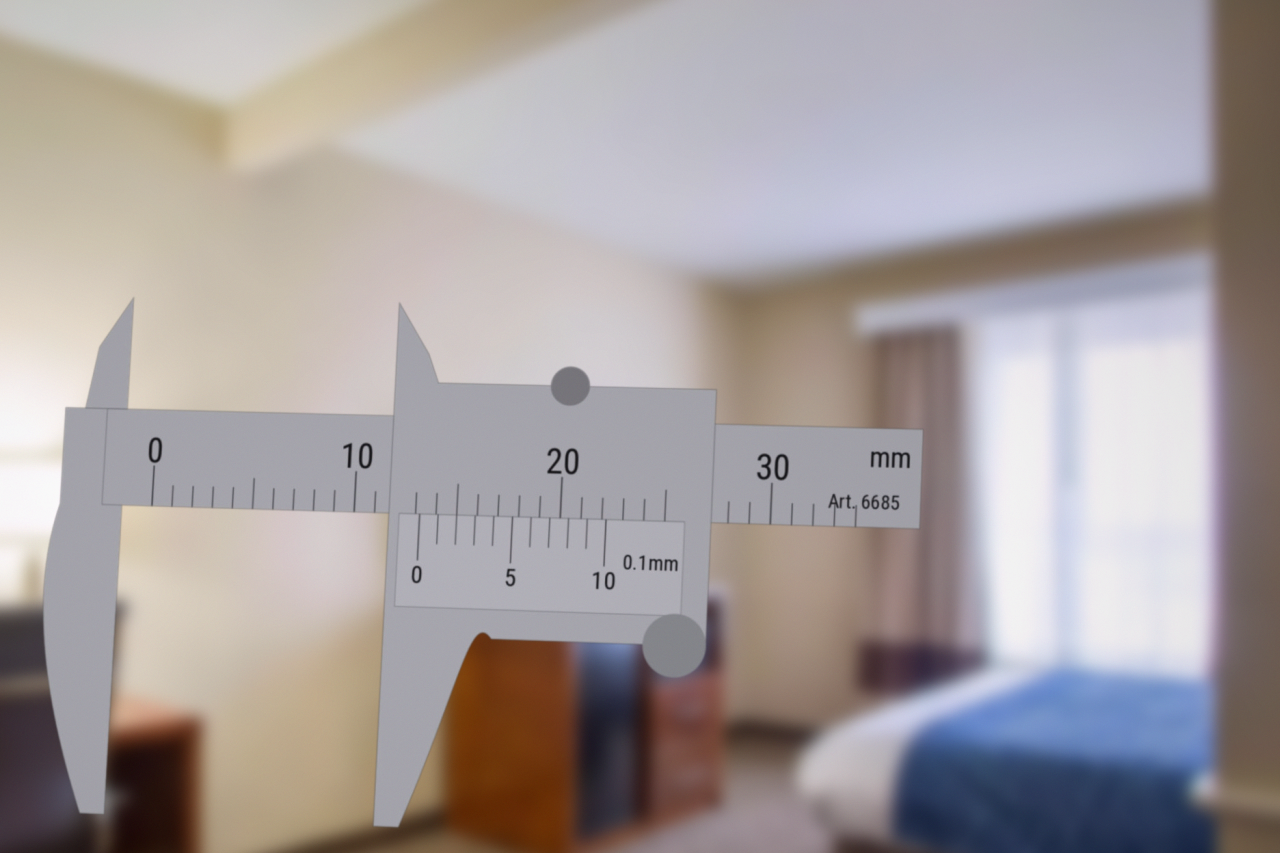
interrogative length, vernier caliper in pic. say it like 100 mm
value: 13.2 mm
